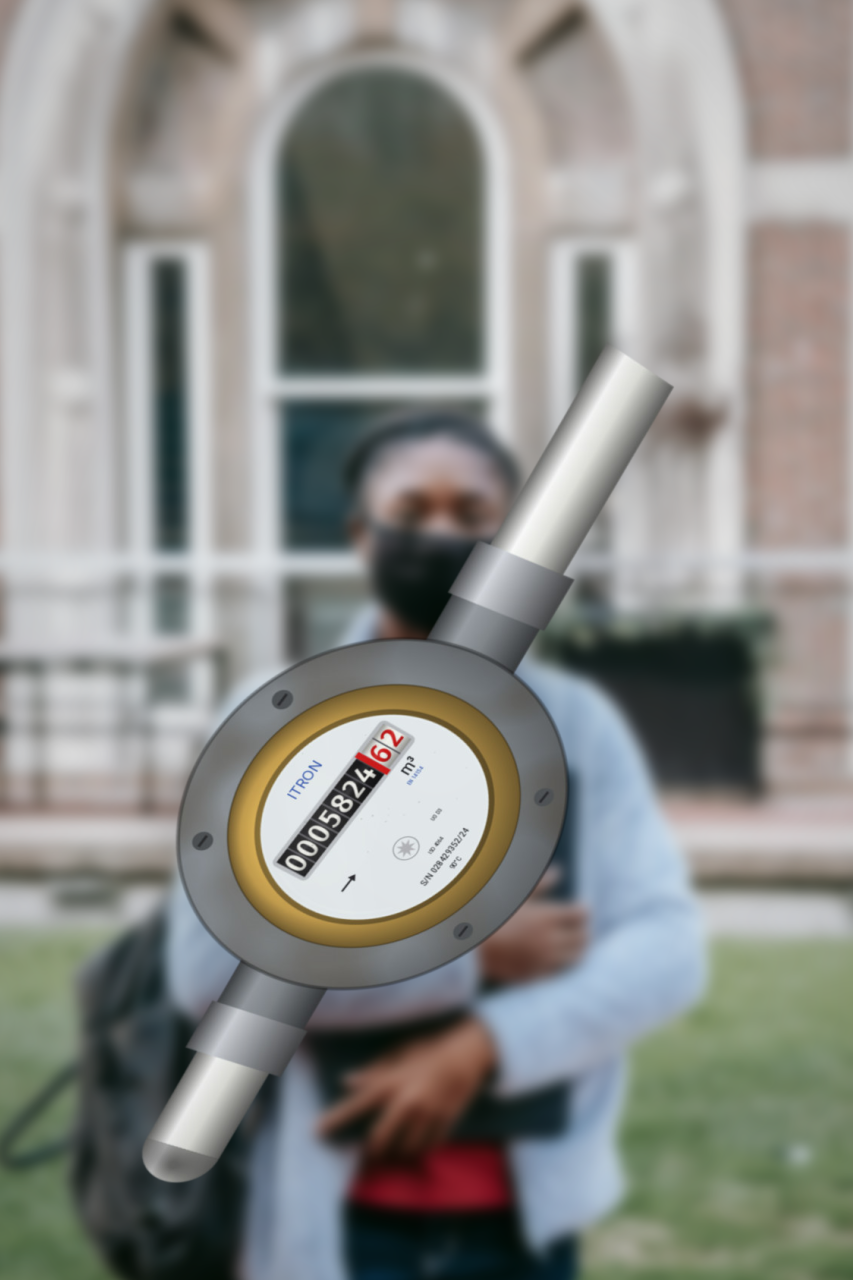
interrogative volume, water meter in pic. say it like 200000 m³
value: 5824.62 m³
